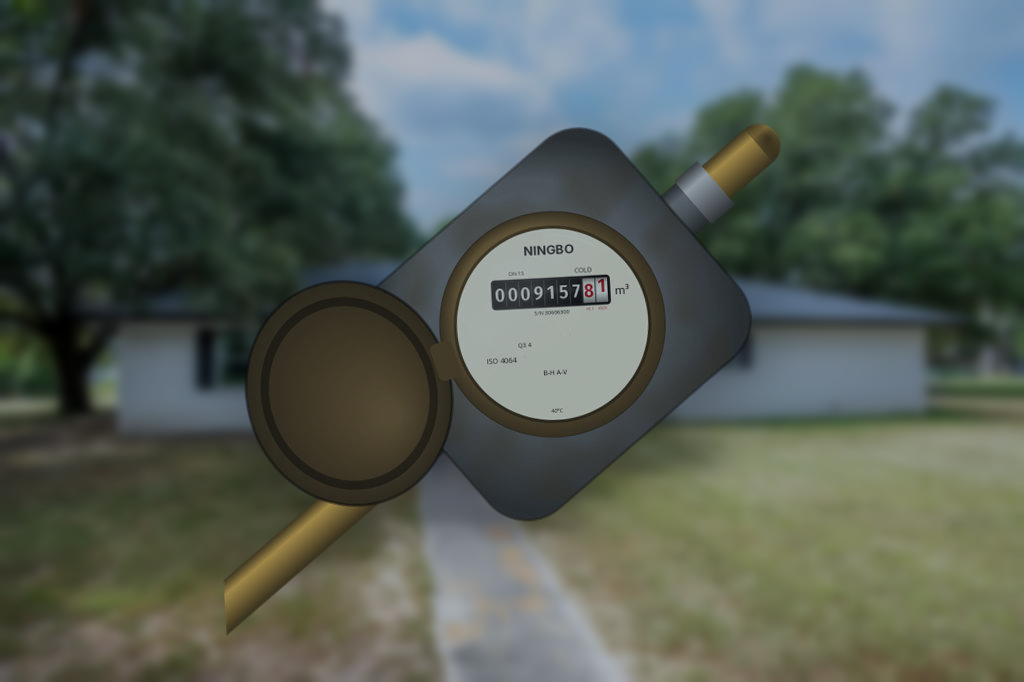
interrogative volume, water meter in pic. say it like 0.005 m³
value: 9157.81 m³
